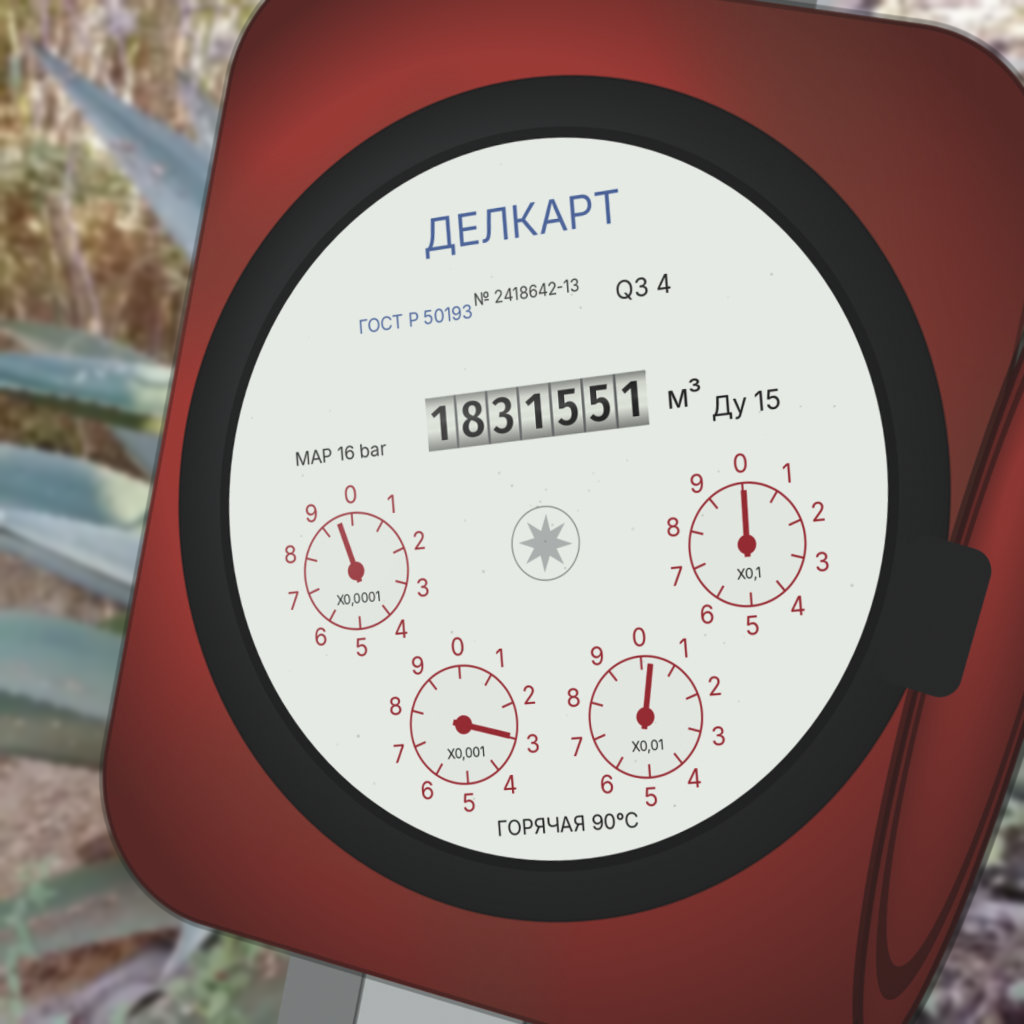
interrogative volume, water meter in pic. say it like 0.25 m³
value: 1831551.0029 m³
